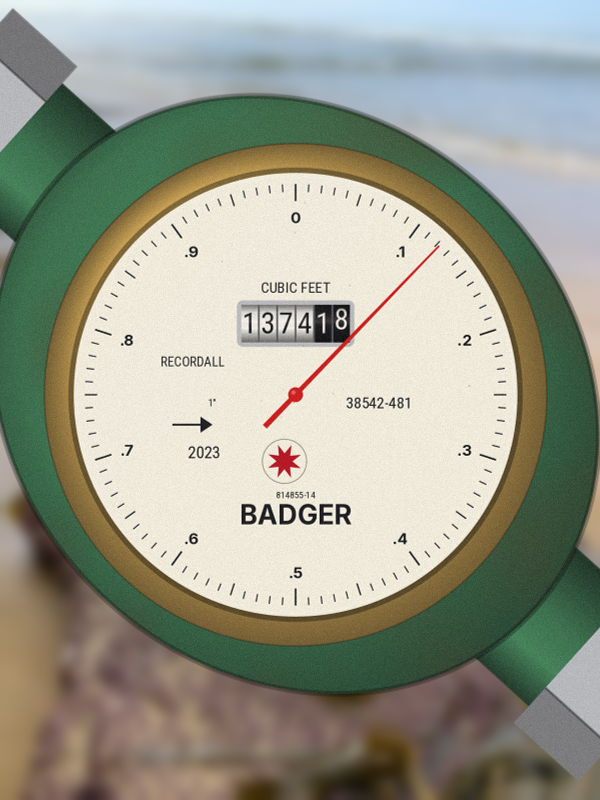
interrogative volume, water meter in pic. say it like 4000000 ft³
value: 137418.12 ft³
